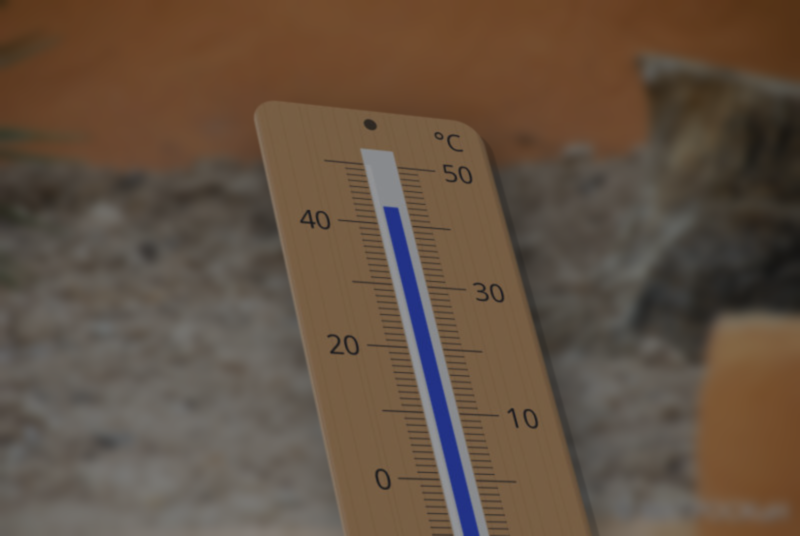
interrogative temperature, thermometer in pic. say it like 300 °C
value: 43 °C
